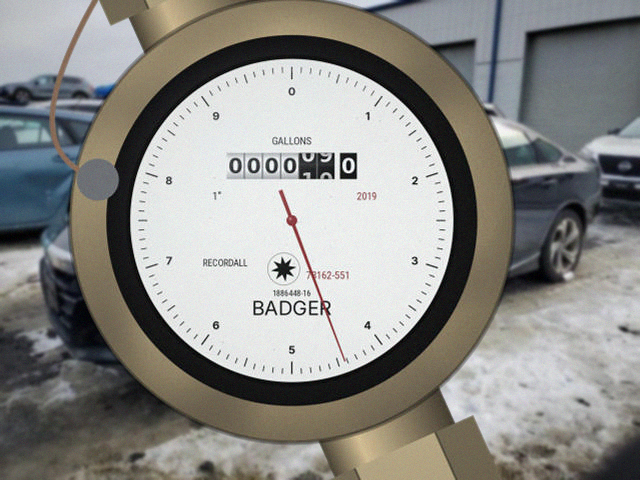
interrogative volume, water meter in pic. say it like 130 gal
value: 94.4 gal
